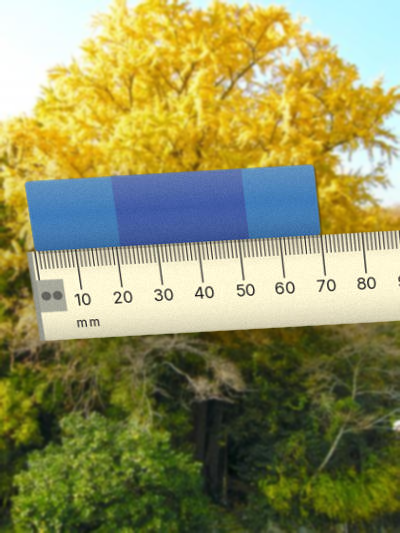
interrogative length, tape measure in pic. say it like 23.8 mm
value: 70 mm
